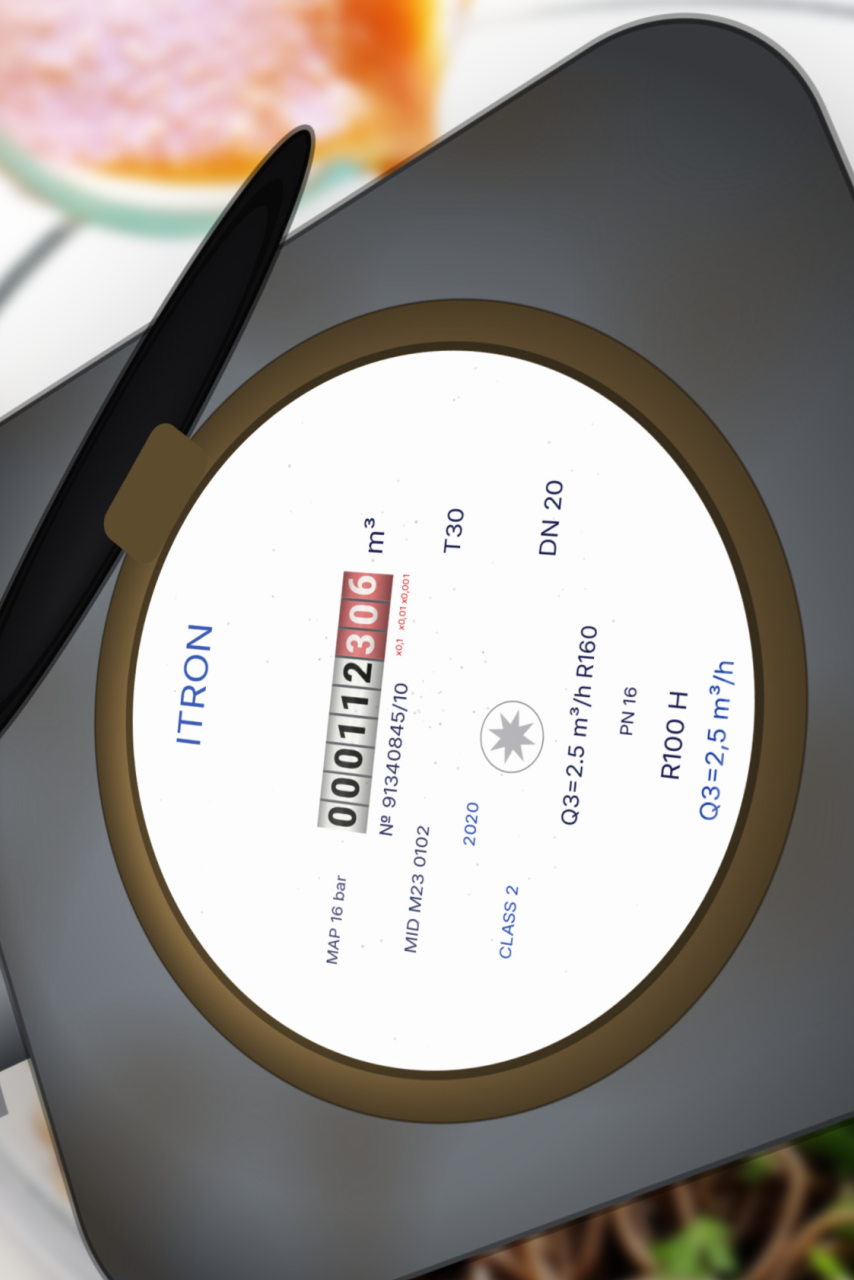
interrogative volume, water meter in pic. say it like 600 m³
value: 112.306 m³
